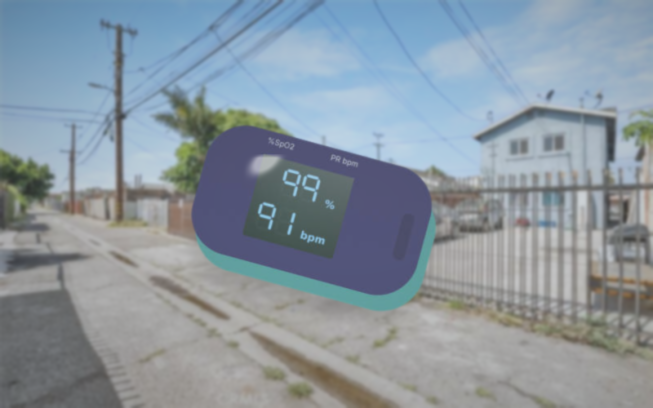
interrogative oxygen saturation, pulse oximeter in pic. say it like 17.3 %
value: 99 %
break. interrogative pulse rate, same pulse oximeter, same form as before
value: 91 bpm
